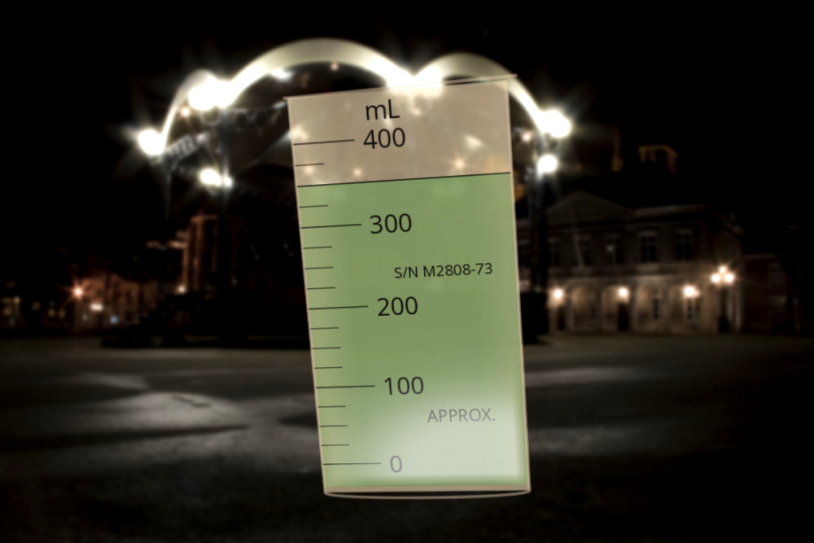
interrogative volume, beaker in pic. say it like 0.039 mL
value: 350 mL
